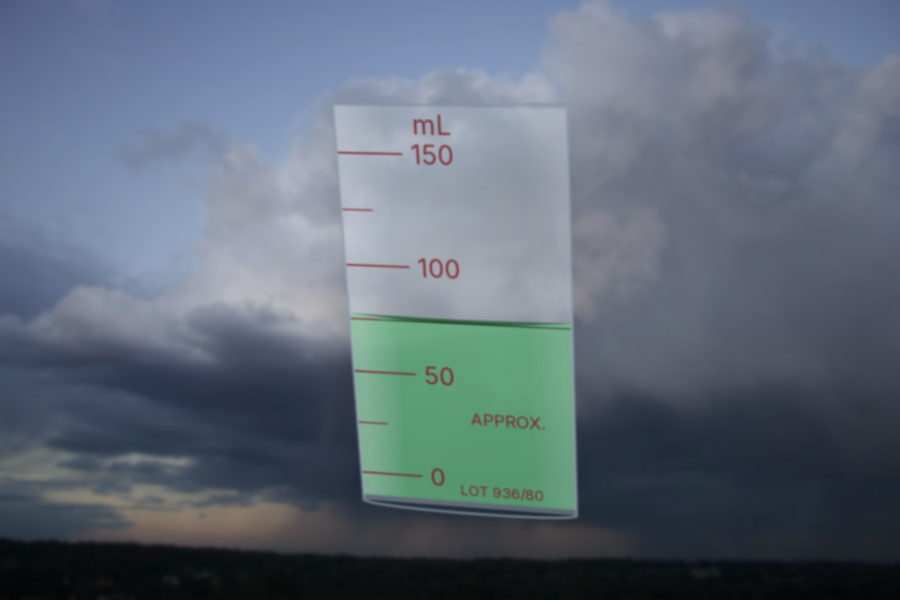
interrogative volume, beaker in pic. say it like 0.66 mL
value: 75 mL
